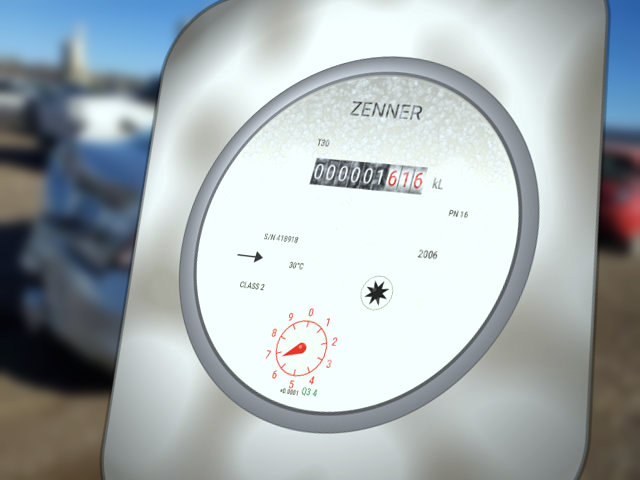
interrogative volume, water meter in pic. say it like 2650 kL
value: 1.6166 kL
